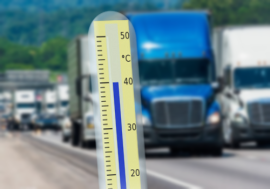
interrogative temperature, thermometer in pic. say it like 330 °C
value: 40 °C
